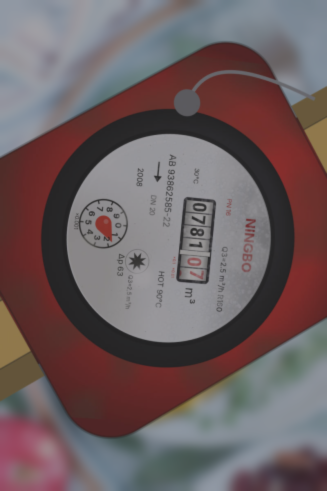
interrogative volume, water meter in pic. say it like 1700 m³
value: 781.071 m³
